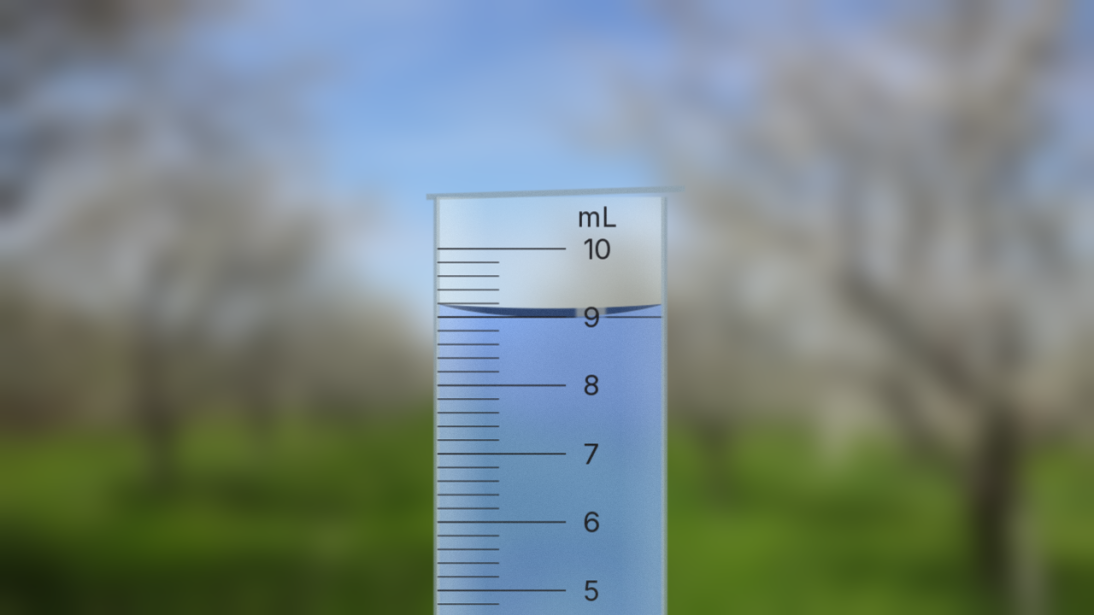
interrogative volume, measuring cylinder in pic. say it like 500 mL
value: 9 mL
